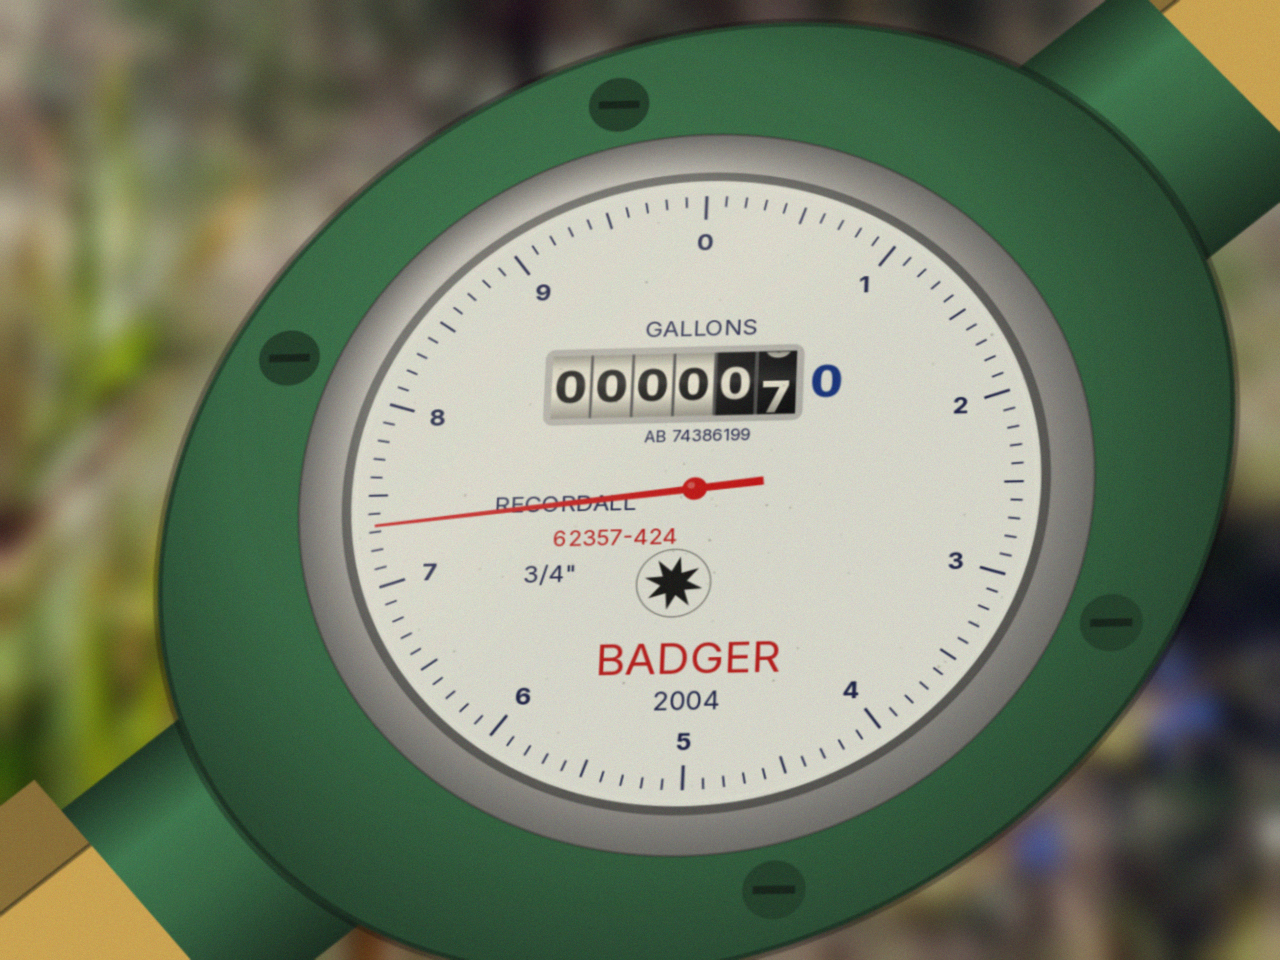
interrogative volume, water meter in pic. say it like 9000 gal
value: 67.3 gal
